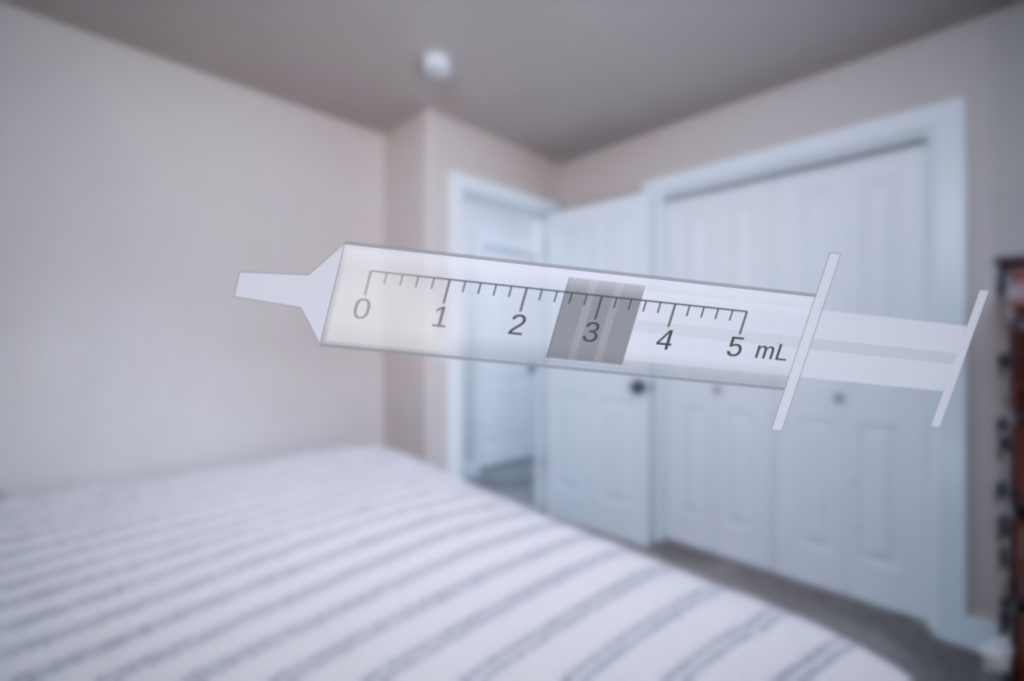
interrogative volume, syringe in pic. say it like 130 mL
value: 2.5 mL
